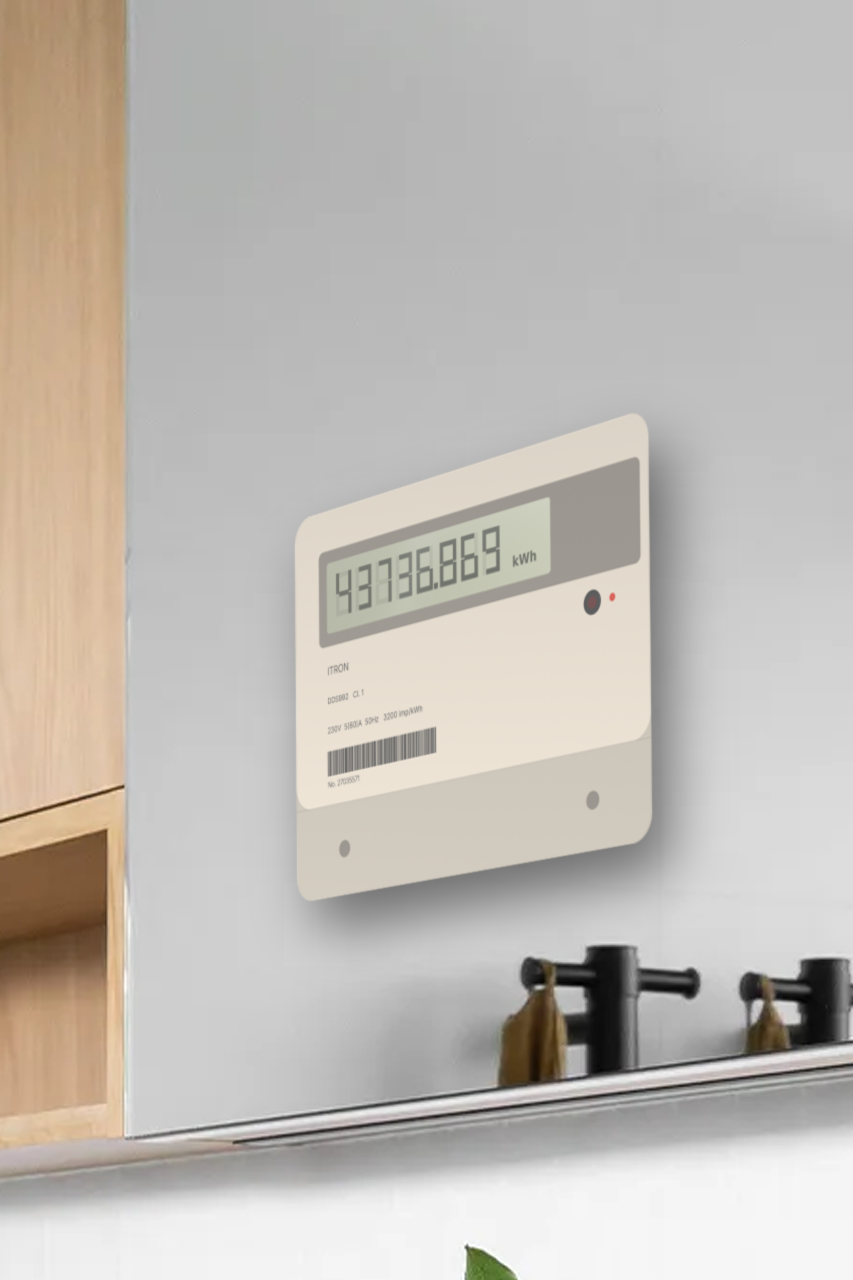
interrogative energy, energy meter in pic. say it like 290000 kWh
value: 43736.869 kWh
